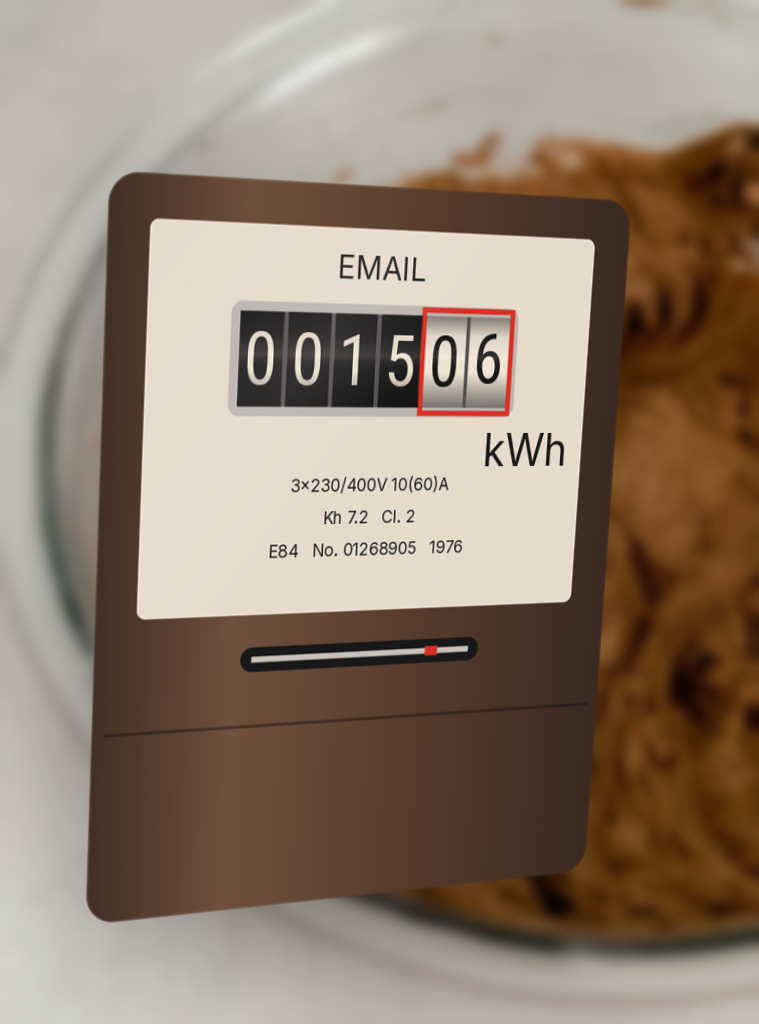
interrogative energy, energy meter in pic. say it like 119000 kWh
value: 15.06 kWh
